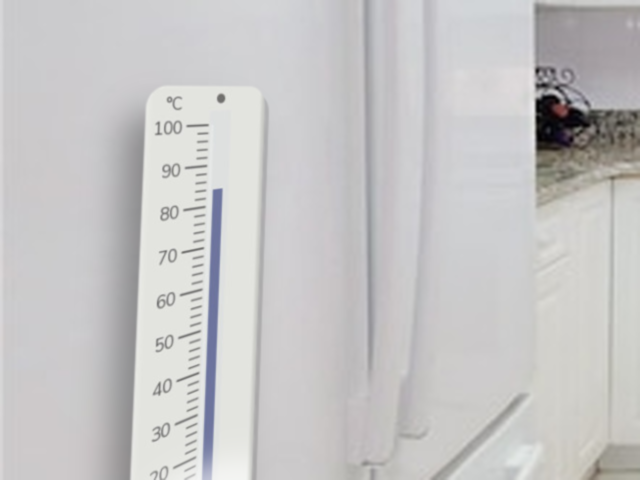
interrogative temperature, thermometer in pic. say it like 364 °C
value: 84 °C
